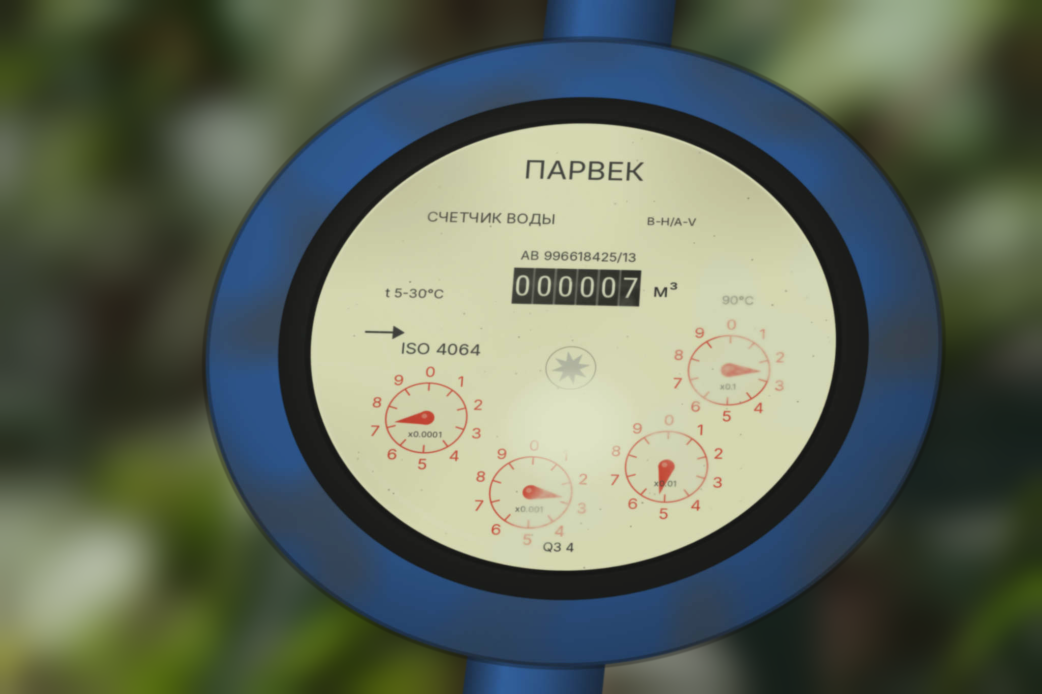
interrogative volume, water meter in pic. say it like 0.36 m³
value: 7.2527 m³
